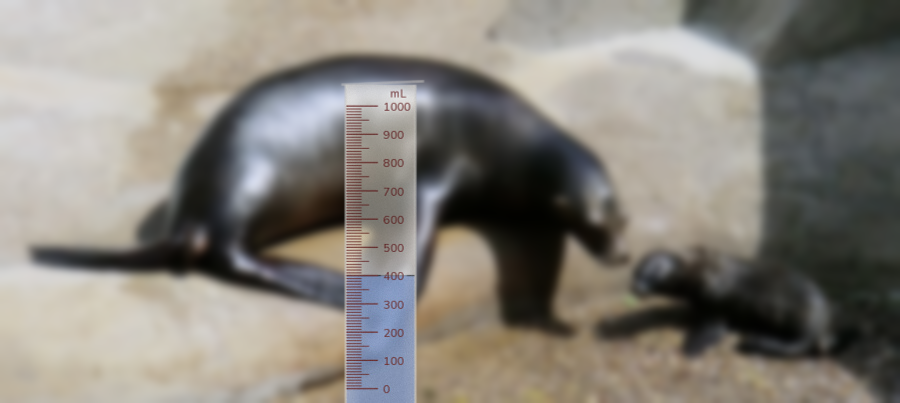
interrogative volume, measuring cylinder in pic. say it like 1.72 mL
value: 400 mL
